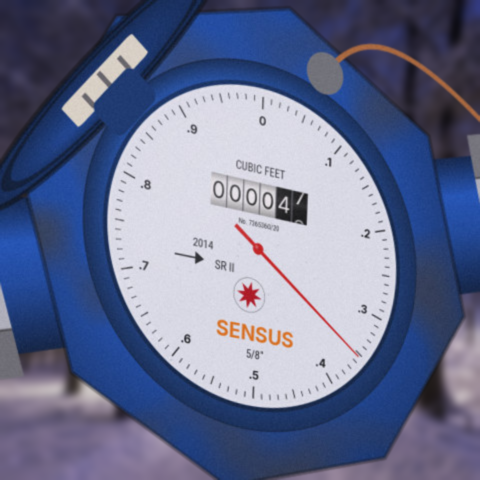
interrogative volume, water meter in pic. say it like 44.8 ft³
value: 47.35 ft³
